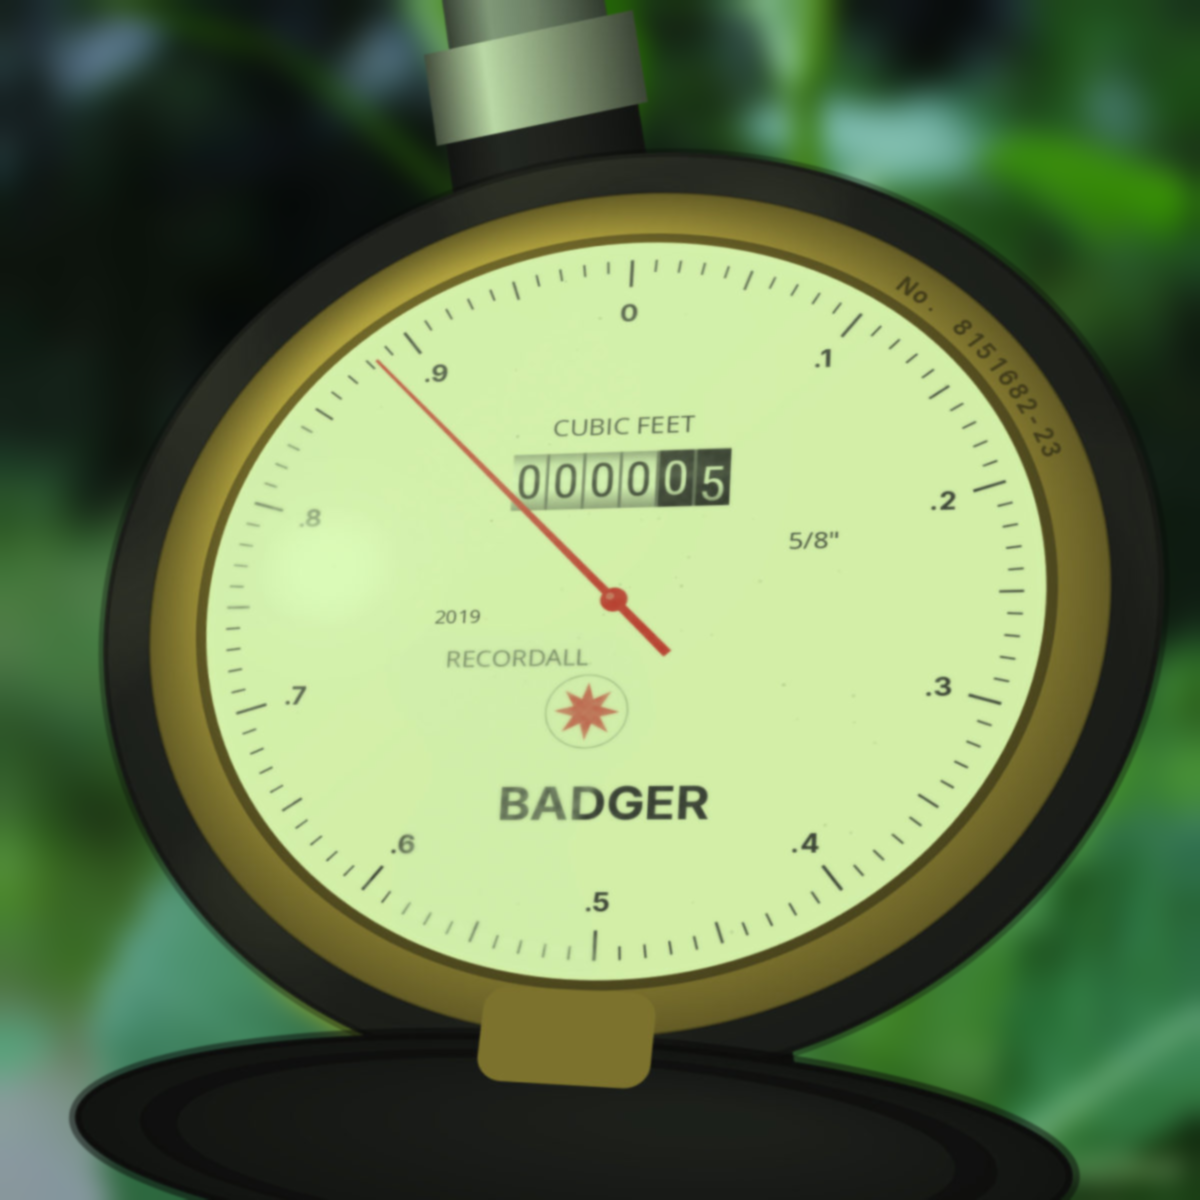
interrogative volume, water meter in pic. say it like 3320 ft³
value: 4.88 ft³
